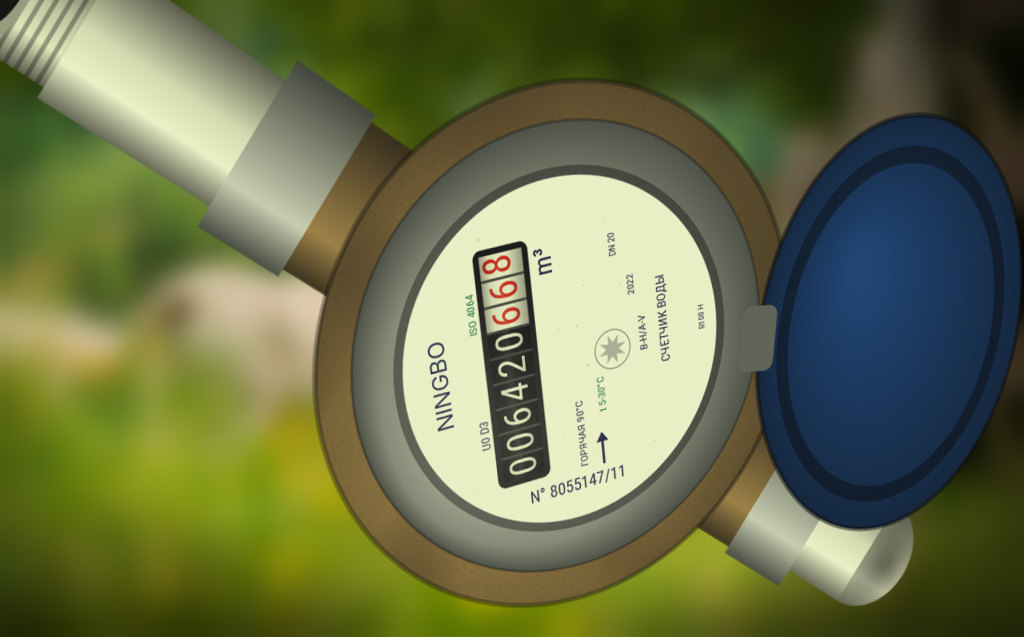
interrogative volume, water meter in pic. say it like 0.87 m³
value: 6420.668 m³
